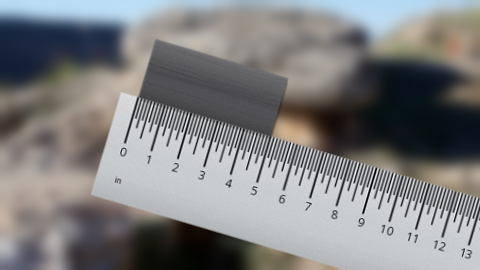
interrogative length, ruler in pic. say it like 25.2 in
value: 5 in
